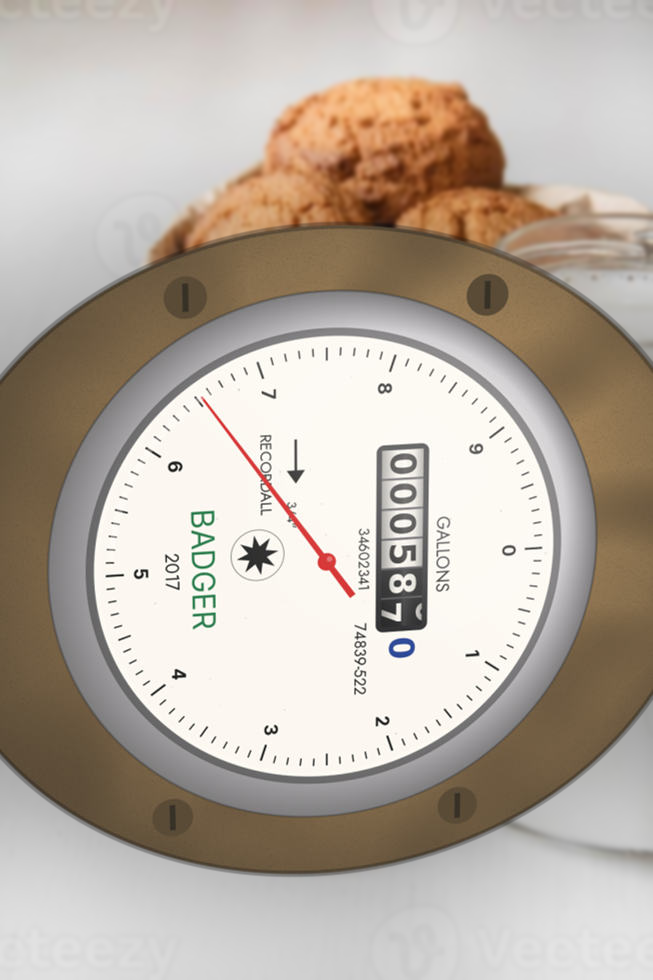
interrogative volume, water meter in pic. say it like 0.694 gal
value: 5866.5 gal
